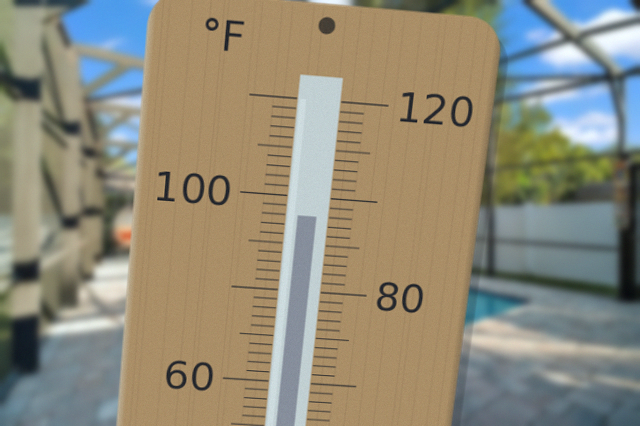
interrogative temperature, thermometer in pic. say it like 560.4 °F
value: 96 °F
